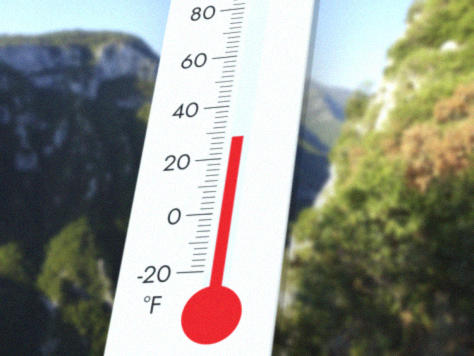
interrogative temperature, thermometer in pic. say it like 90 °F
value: 28 °F
